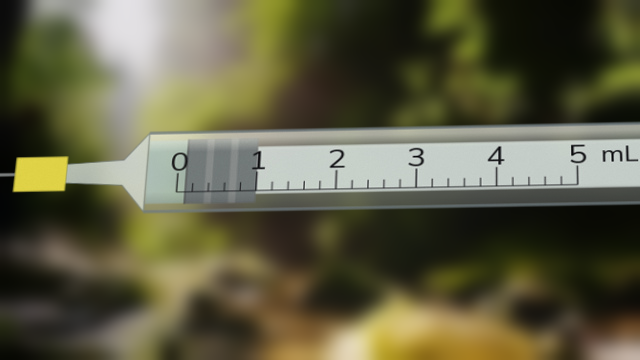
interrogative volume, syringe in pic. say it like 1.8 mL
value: 0.1 mL
